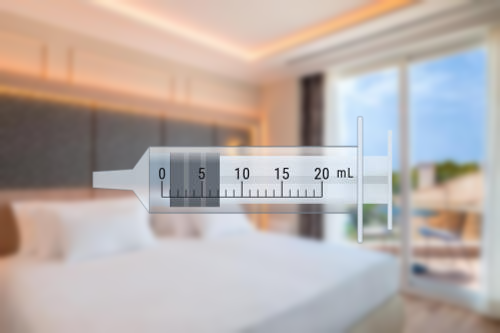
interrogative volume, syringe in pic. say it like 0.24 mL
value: 1 mL
